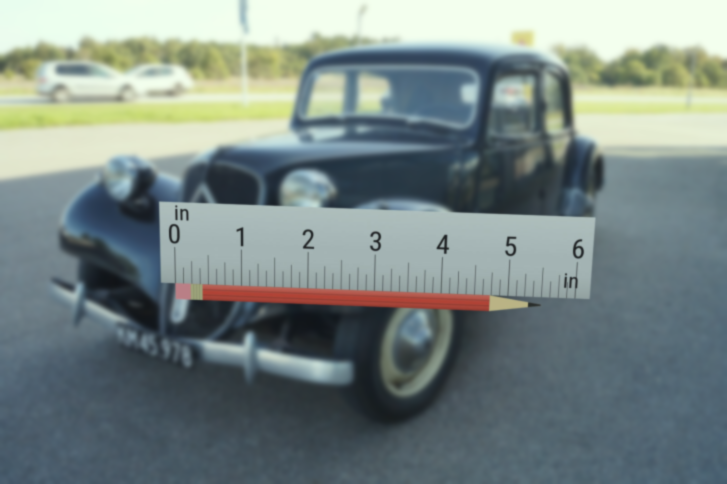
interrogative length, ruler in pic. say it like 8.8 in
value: 5.5 in
